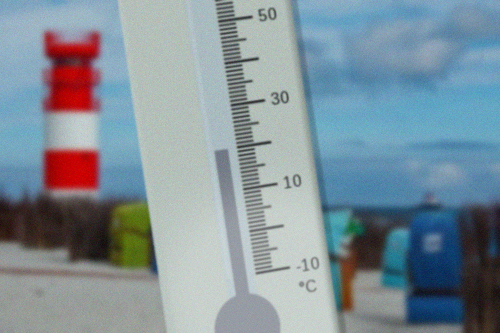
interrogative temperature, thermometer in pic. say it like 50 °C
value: 20 °C
